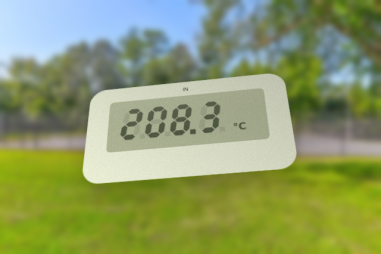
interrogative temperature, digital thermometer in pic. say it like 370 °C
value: 208.3 °C
